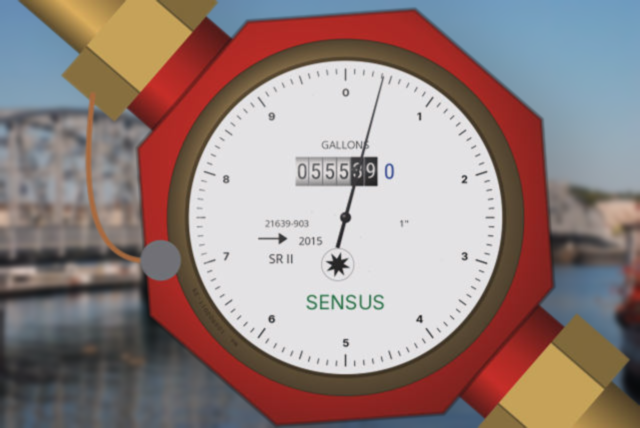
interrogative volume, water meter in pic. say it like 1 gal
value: 555390.4 gal
